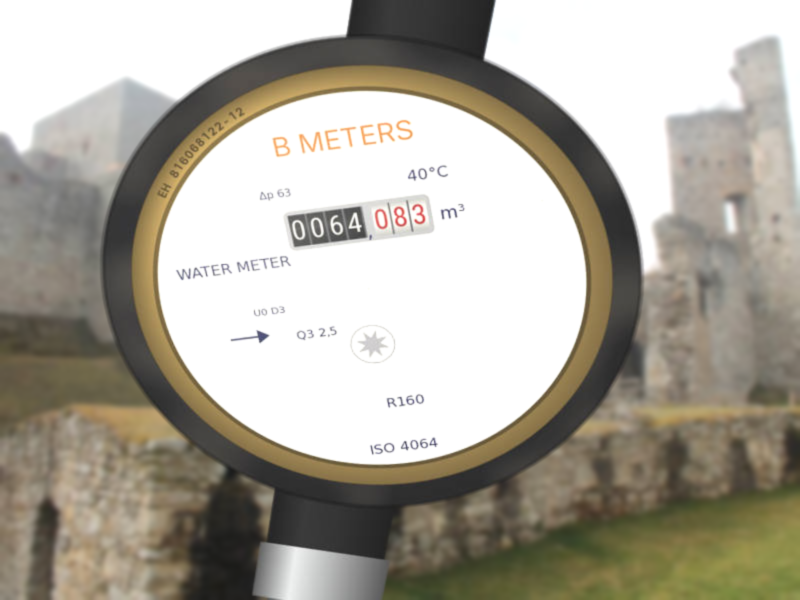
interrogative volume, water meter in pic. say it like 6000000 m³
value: 64.083 m³
